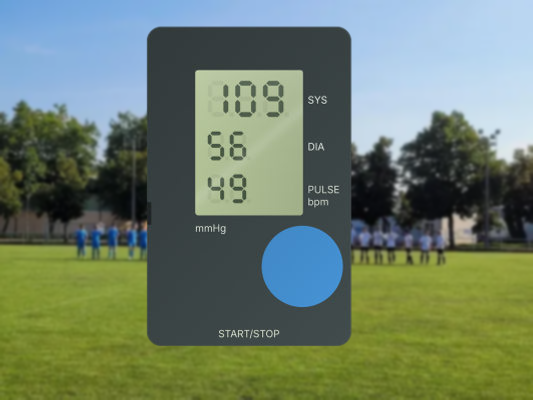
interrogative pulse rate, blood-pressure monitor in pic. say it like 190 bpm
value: 49 bpm
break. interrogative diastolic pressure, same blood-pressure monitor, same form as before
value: 56 mmHg
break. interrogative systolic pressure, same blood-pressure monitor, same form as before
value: 109 mmHg
